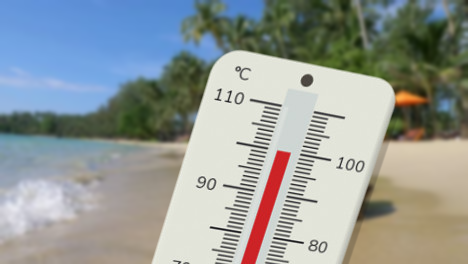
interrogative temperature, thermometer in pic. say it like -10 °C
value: 100 °C
